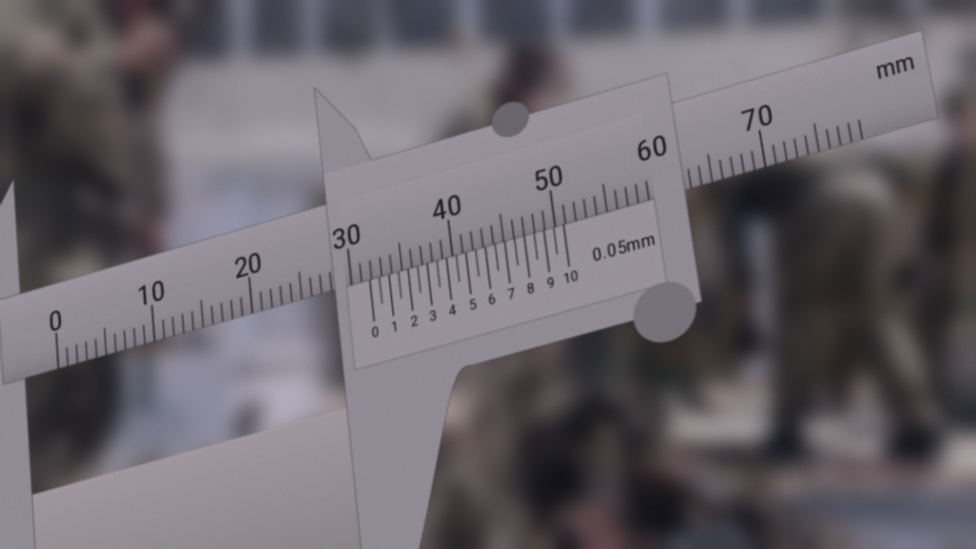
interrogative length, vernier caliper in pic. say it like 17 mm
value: 31.8 mm
